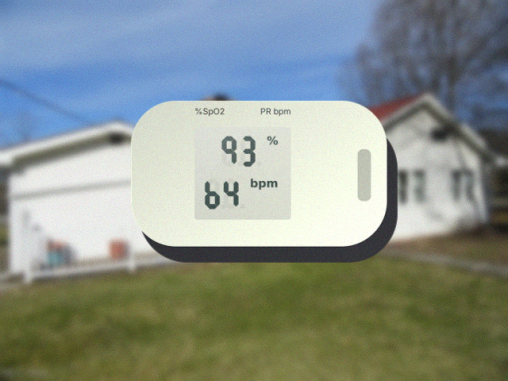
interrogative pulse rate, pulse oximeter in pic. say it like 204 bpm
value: 64 bpm
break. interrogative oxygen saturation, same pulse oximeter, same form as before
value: 93 %
